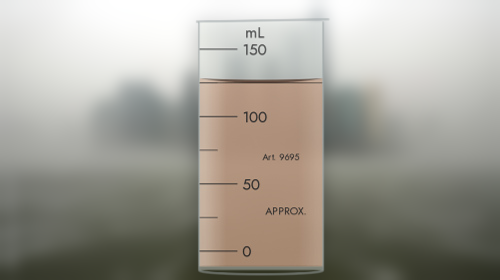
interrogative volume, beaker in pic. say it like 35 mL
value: 125 mL
